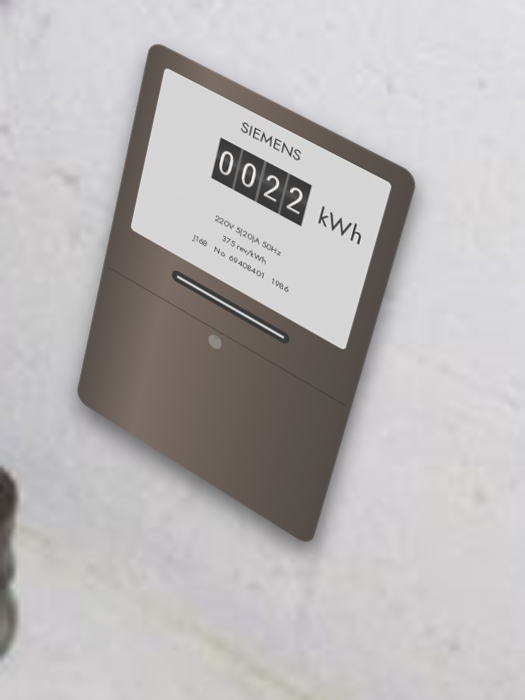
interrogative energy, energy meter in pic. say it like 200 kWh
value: 22 kWh
